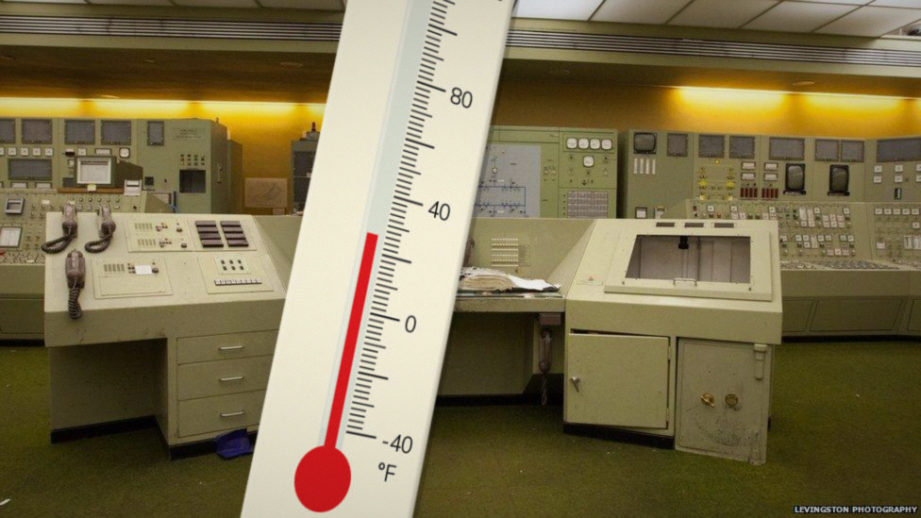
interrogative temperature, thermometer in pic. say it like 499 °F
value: 26 °F
